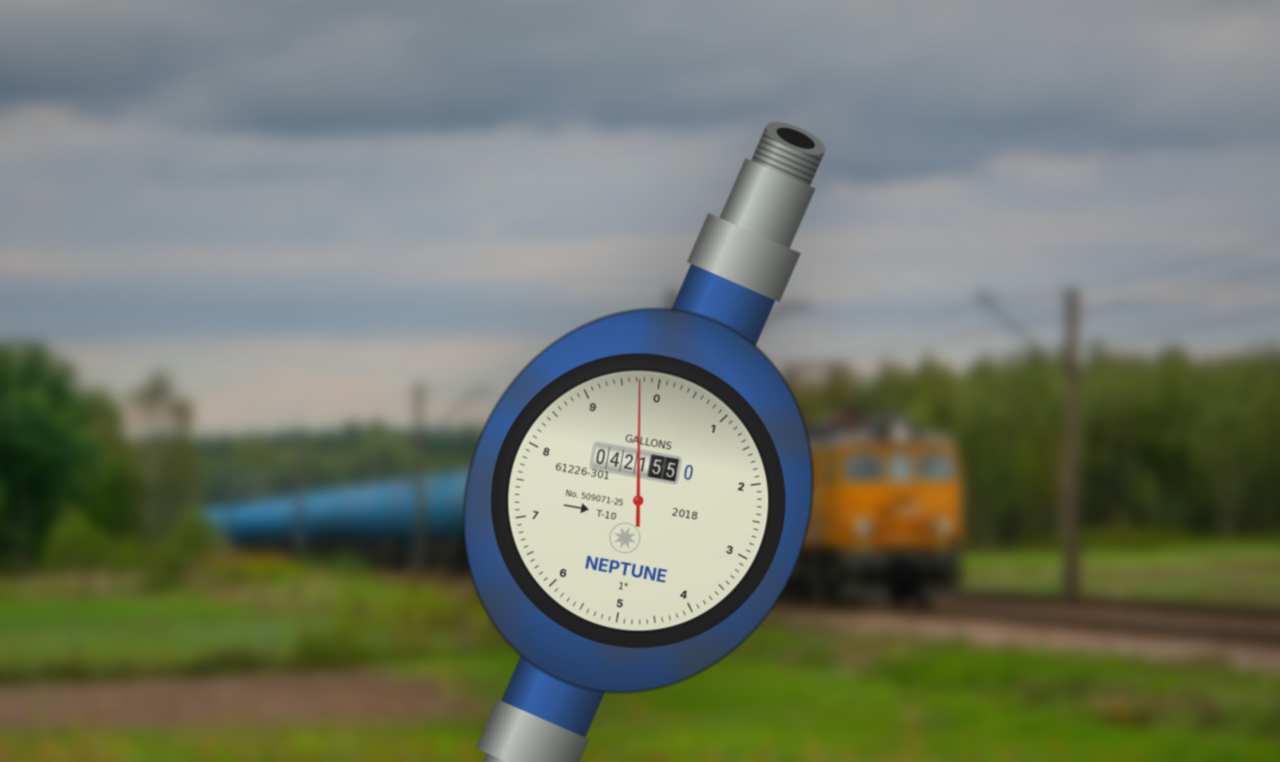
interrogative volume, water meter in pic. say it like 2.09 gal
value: 421549.7 gal
